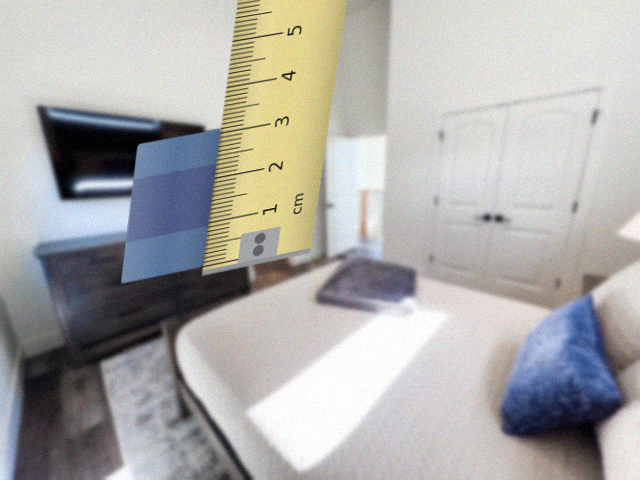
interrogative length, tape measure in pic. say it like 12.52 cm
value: 3.1 cm
